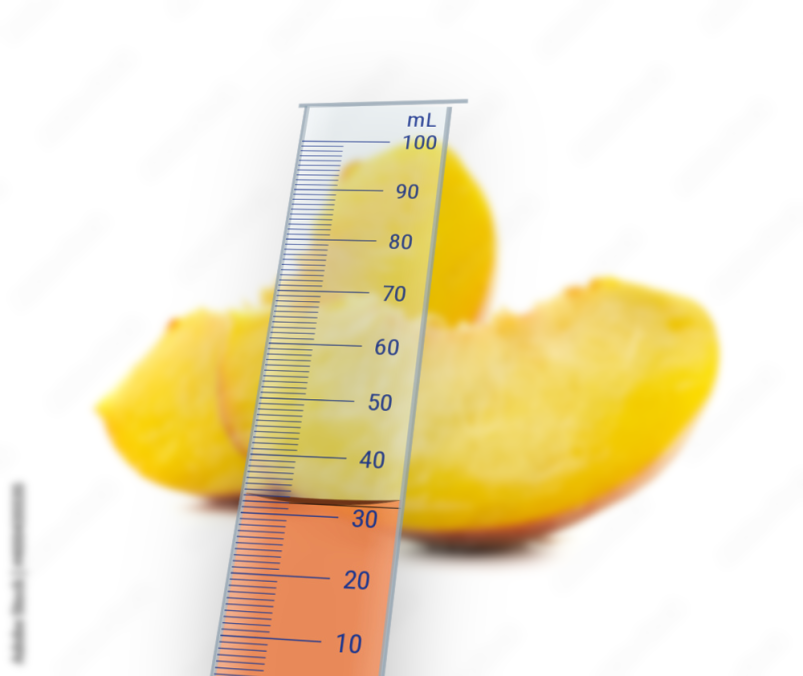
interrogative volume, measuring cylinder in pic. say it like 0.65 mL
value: 32 mL
